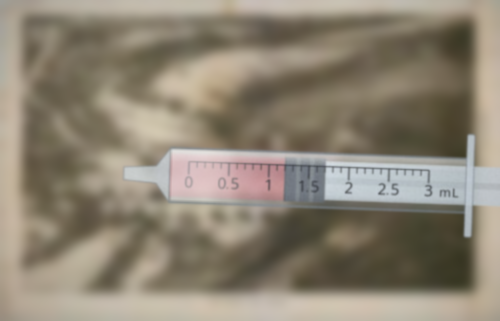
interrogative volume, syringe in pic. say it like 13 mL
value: 1.2 mL
